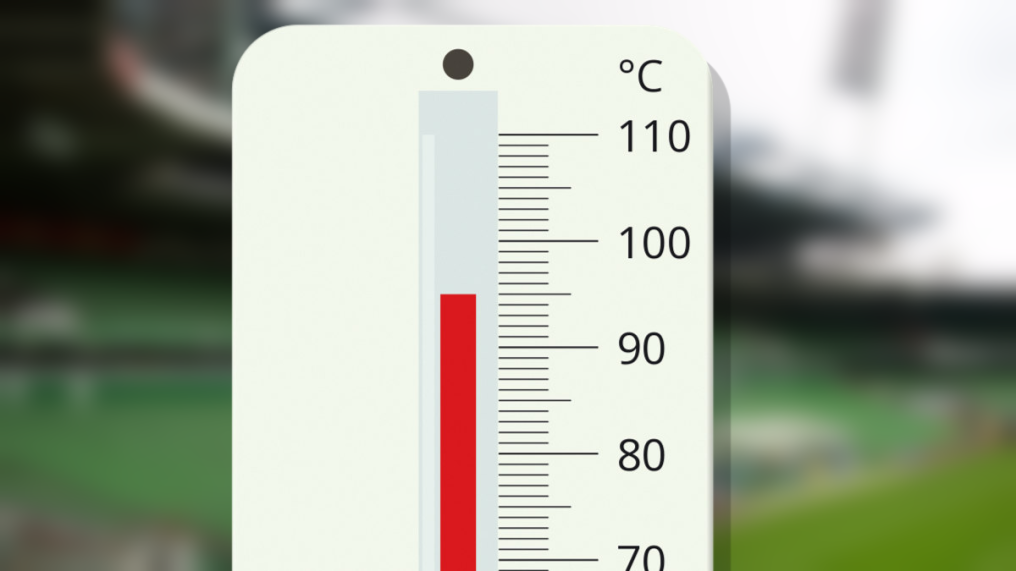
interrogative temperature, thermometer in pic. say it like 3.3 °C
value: 95 °C
